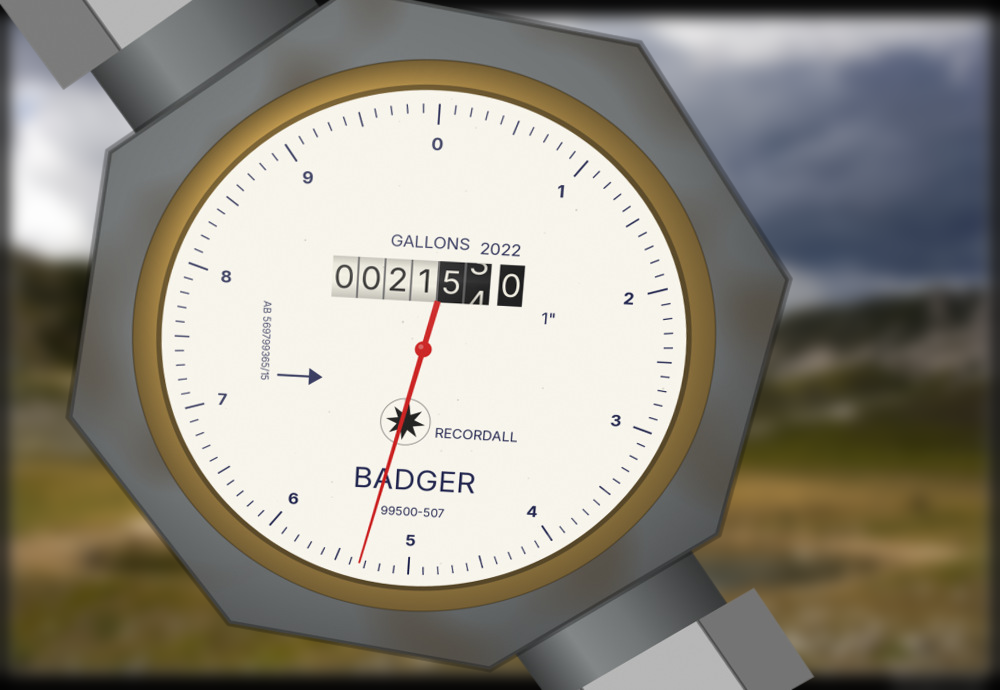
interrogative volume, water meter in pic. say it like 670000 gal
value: 21535.3 gal
